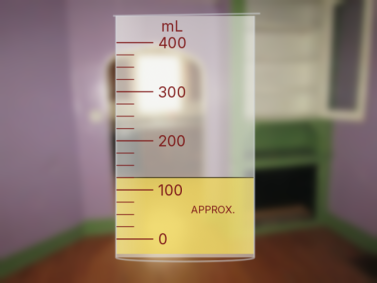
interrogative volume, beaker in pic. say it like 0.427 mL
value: 125 mL
